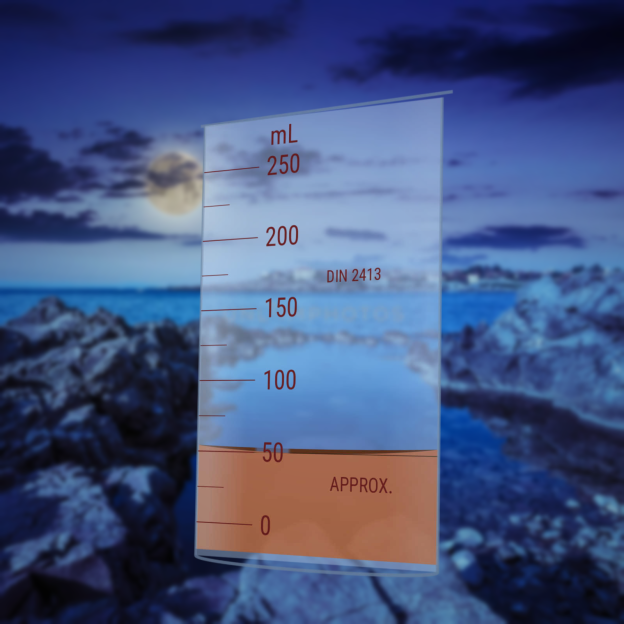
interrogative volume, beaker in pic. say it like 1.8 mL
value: 50 mL
